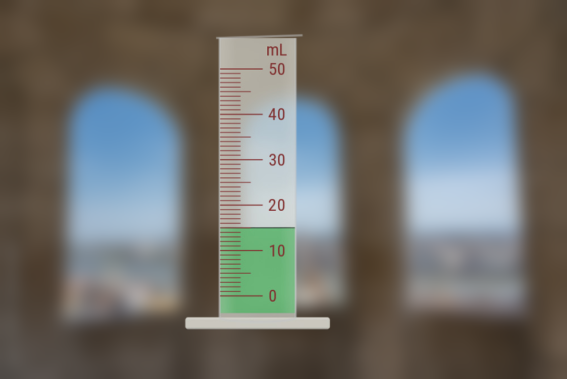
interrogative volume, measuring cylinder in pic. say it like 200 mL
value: 15 mL
